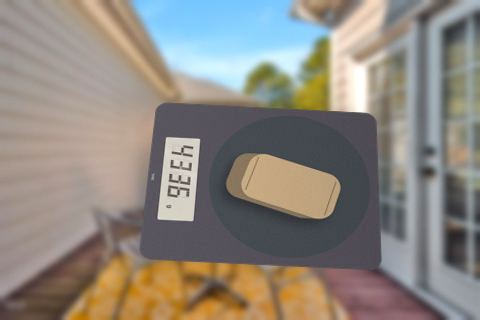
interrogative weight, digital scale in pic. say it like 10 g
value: 4336 g
